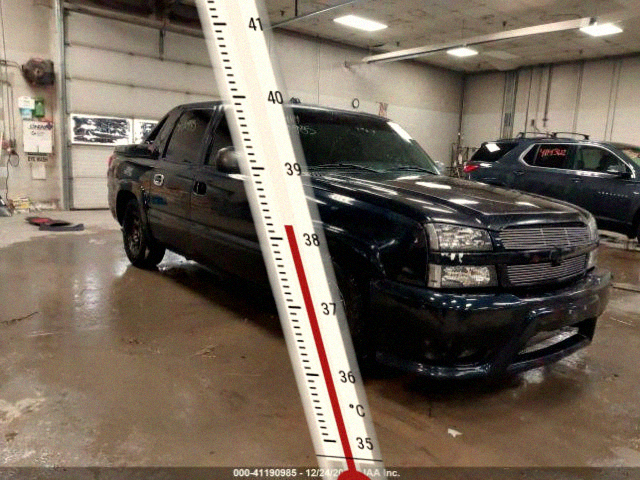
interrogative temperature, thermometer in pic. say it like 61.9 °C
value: 38.2 °C
